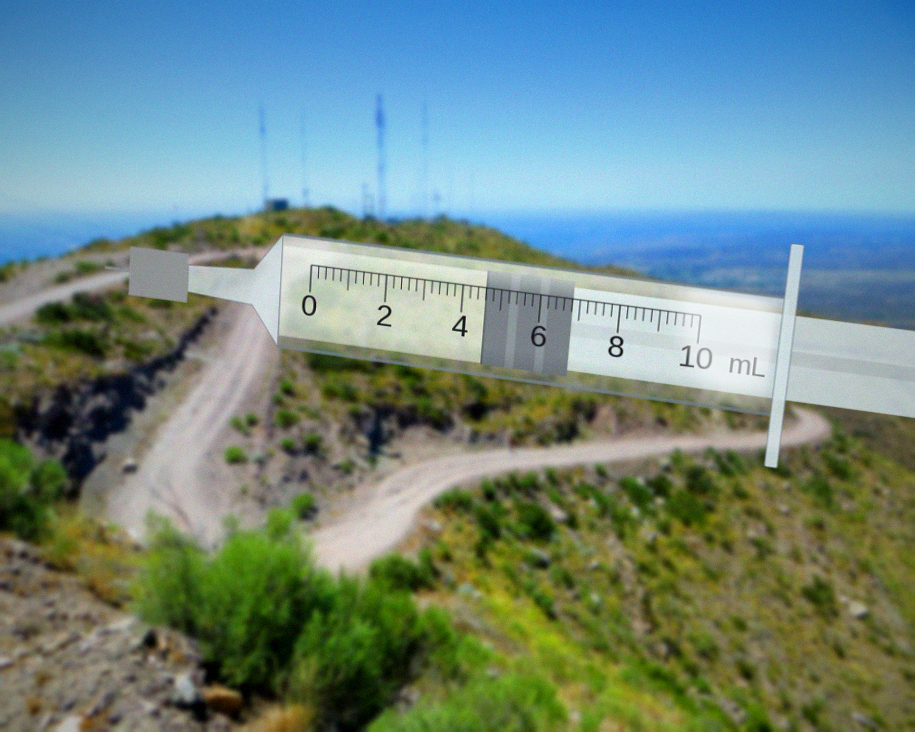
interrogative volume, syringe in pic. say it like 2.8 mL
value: 4.6 mL
